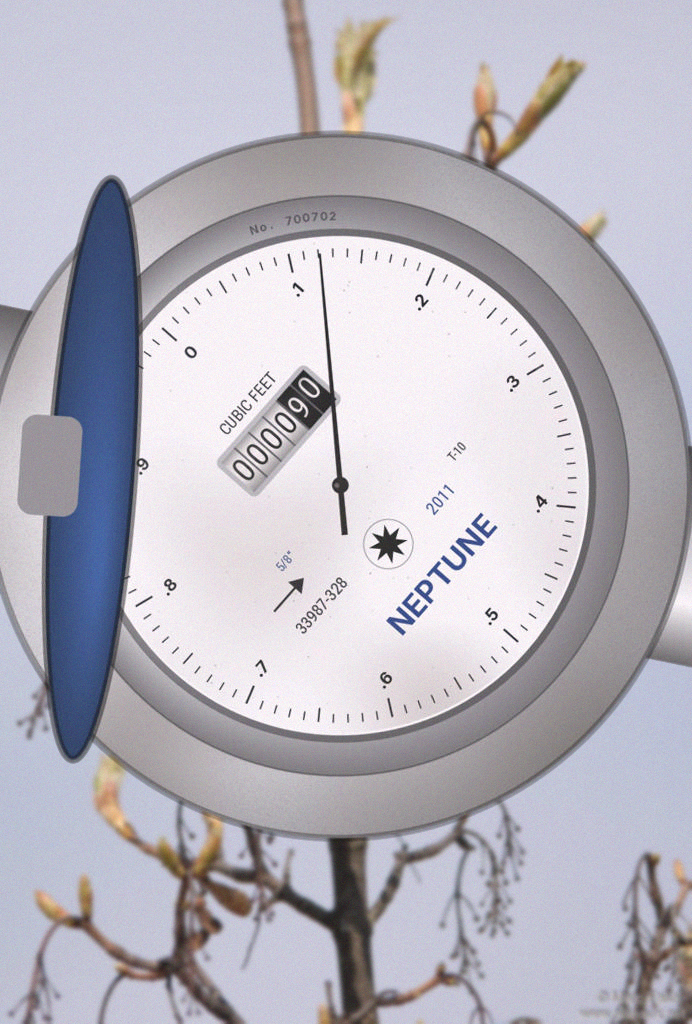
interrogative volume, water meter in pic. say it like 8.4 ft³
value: 90.12 ft³
